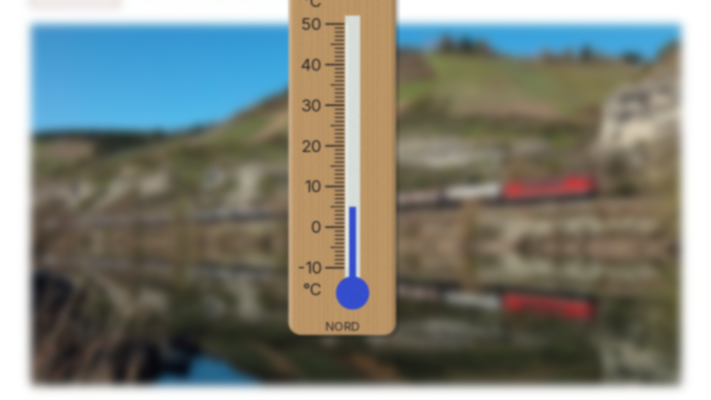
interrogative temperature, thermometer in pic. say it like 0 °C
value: 5 °C
